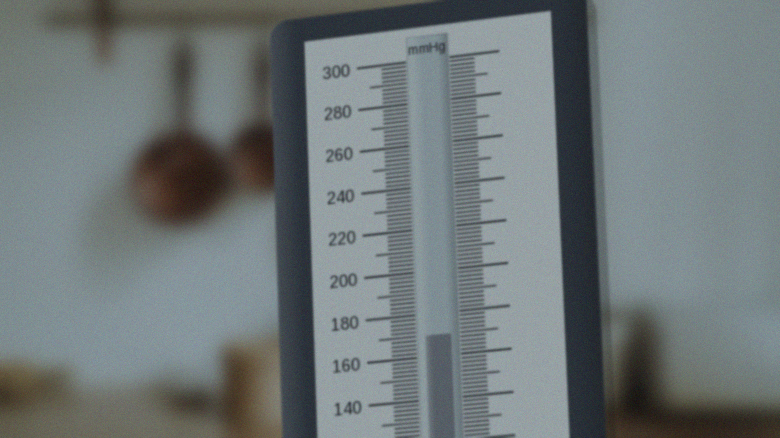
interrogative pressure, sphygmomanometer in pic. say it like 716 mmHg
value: 170 mmHg
